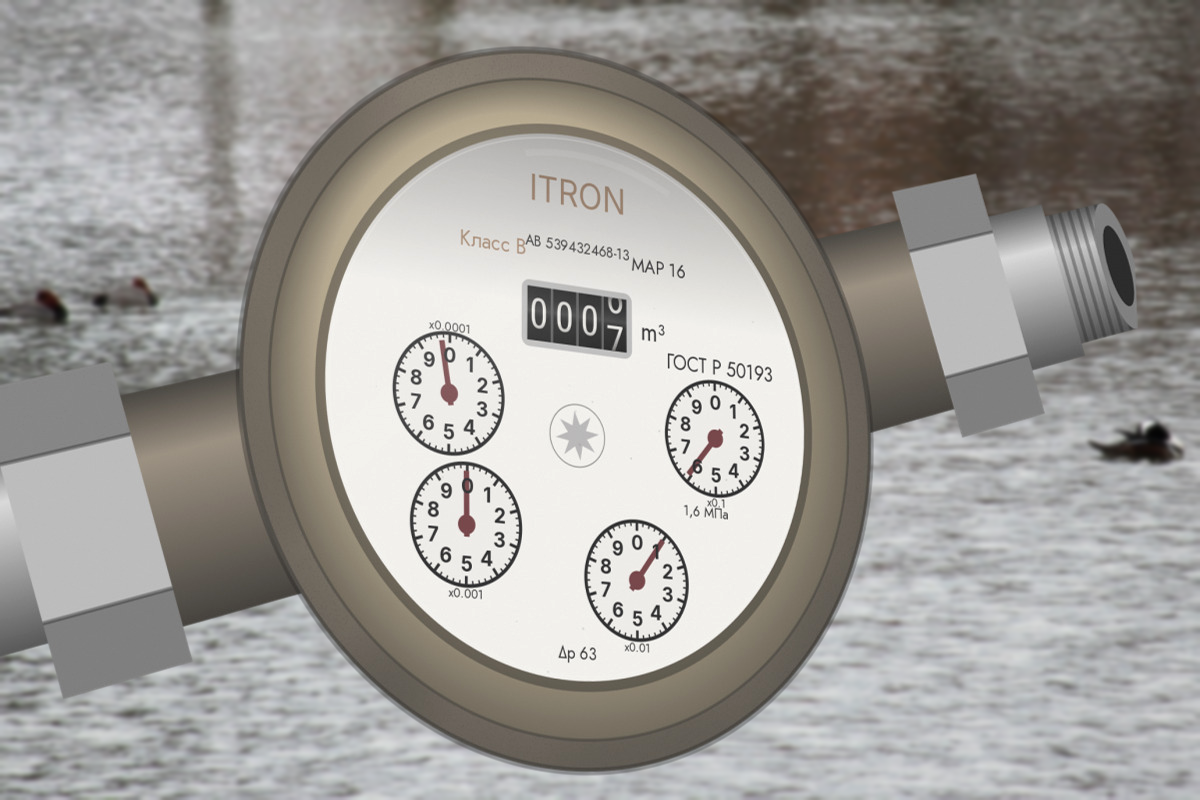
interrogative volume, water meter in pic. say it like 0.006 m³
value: 6.6099 m³
